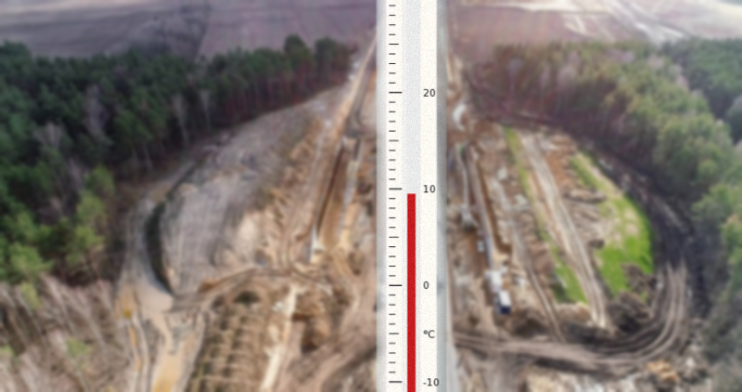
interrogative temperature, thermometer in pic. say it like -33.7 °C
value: 9.5 °C
